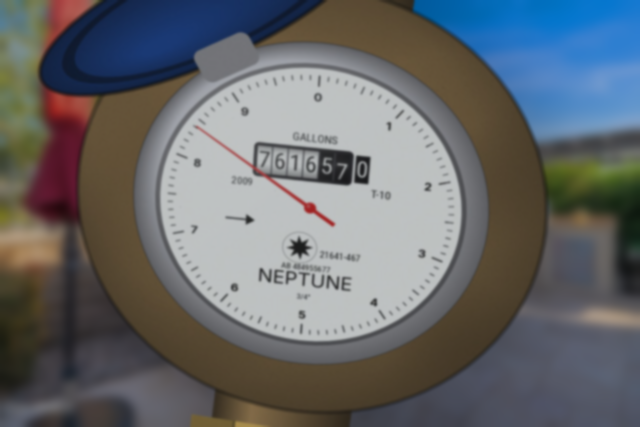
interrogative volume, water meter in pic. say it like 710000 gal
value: 7616568.4 gal
